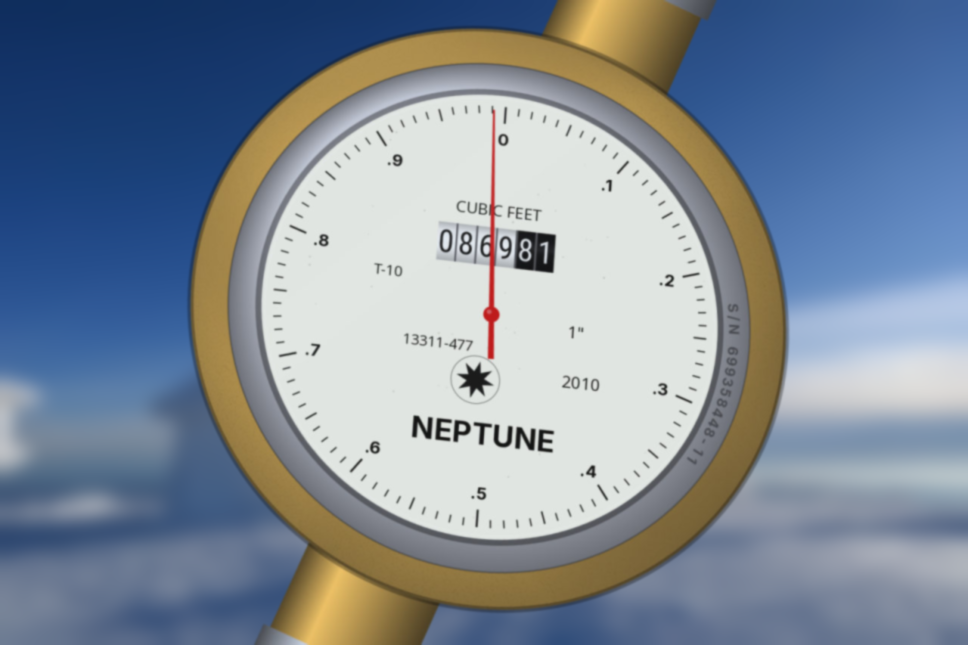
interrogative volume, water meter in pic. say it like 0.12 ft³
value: 86980.99 ft³
